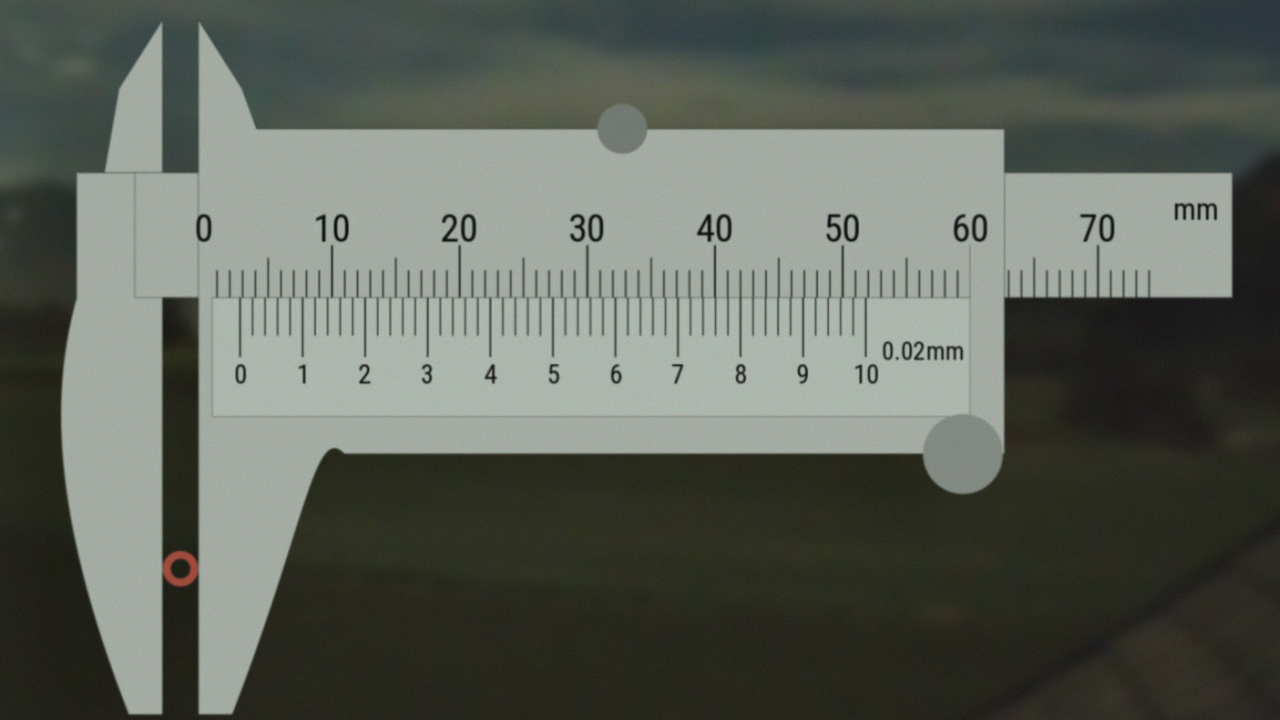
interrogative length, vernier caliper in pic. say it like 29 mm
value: 2.8 mm
